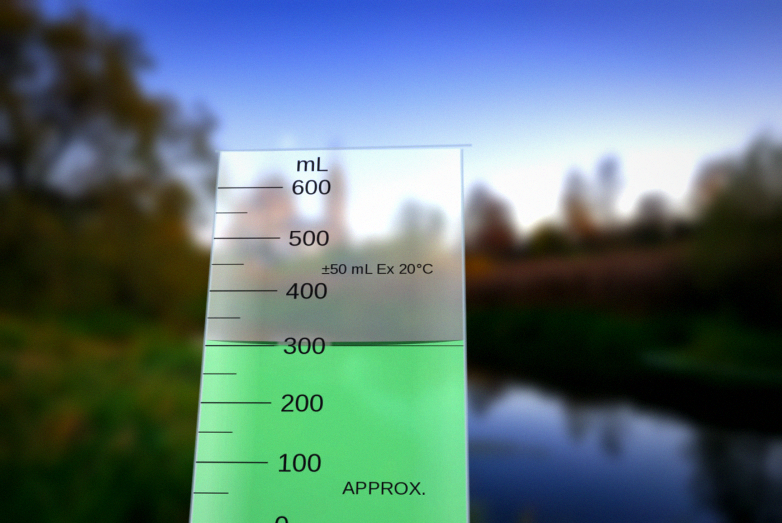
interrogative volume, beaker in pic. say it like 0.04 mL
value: 300 mL
